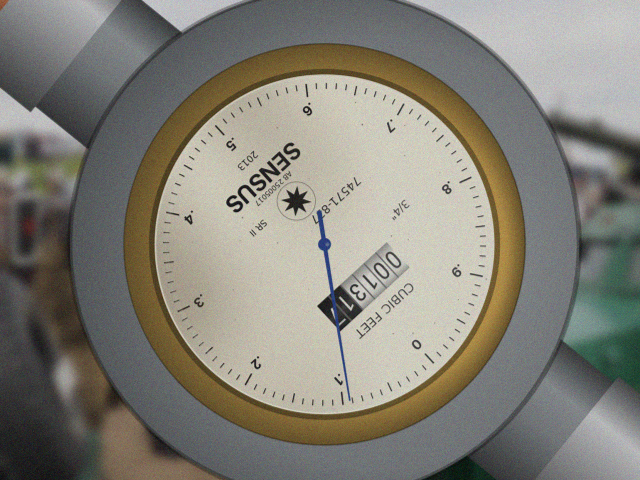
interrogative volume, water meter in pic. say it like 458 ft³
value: 1317.09 ft³
